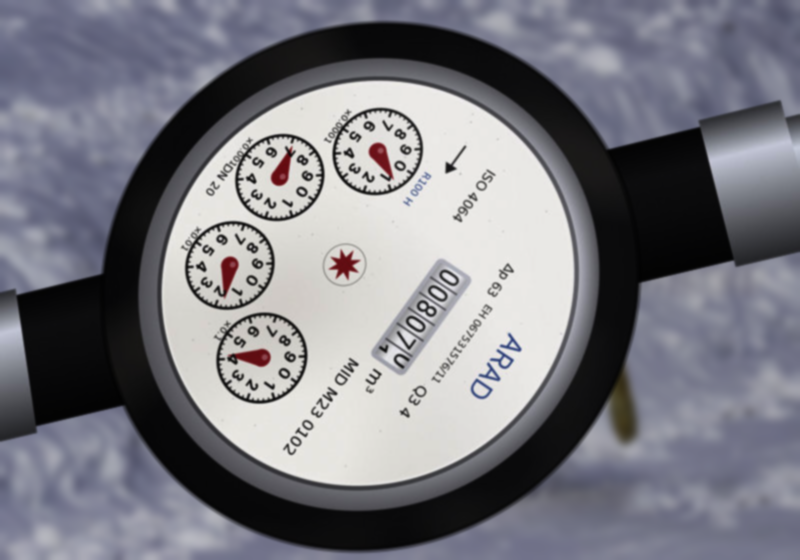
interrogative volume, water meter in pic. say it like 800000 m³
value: 8070.4170 m³
